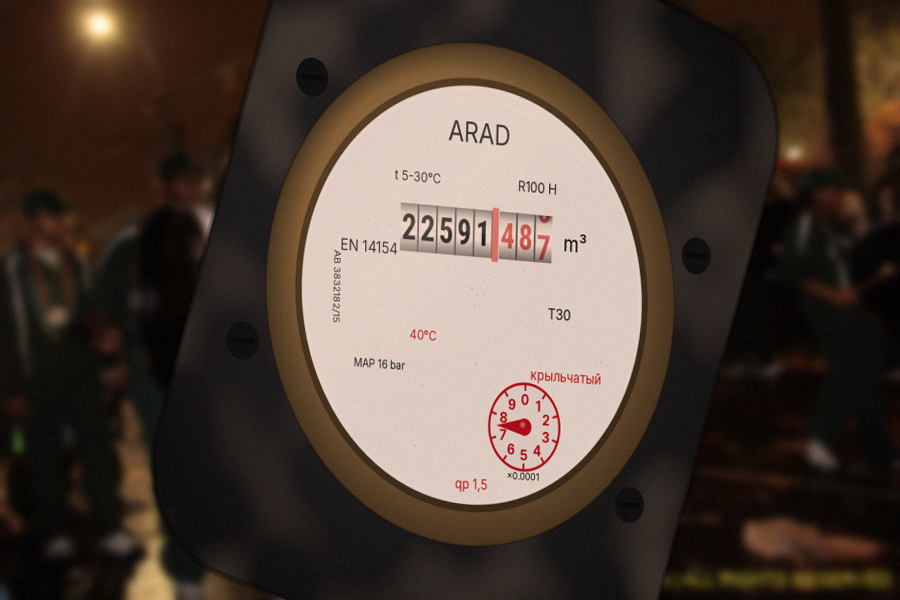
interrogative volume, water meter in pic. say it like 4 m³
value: 22591.4867 m³
